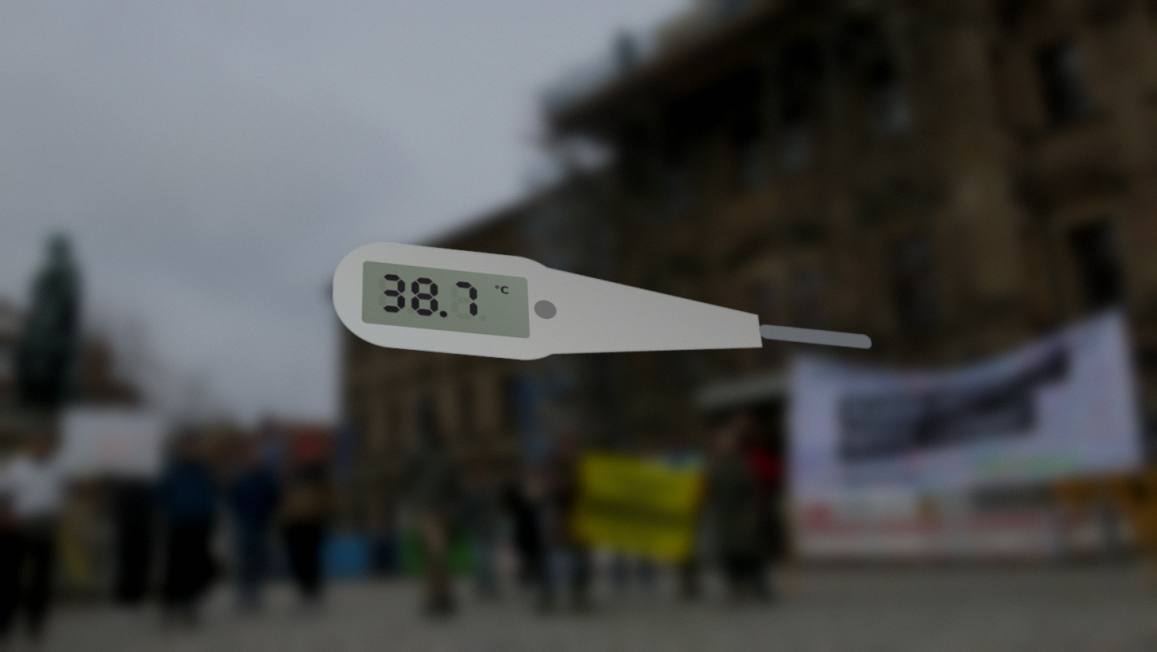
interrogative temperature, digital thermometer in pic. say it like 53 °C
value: 38.7 °C
